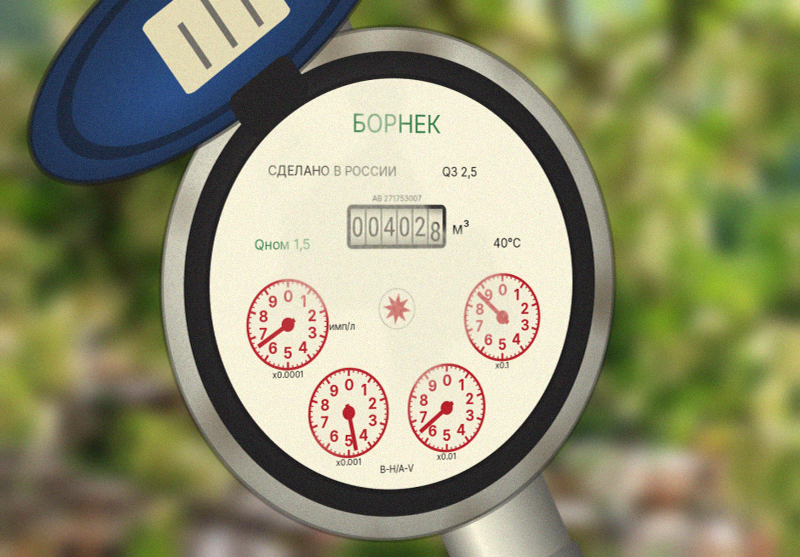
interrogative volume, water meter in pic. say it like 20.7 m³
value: 4027.8646 m³
